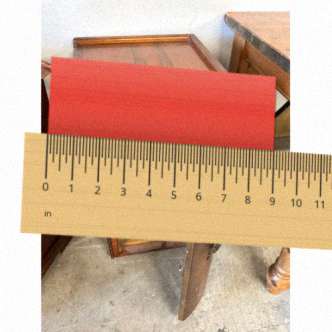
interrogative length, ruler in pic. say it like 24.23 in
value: 9 in
